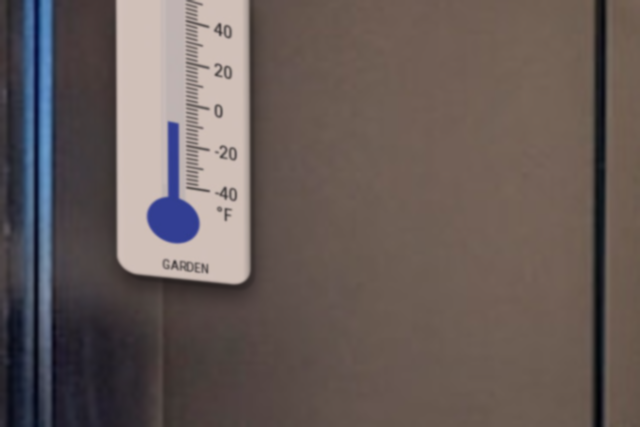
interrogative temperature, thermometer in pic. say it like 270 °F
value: -10 °F
